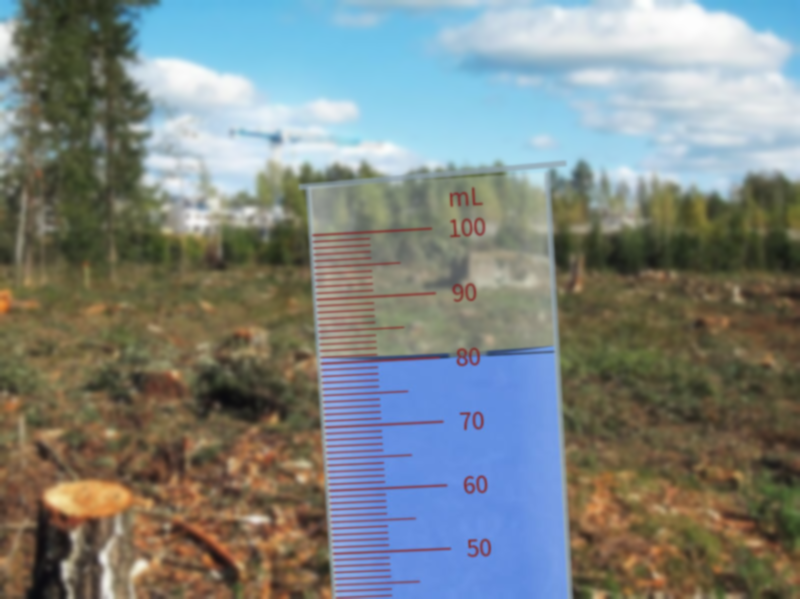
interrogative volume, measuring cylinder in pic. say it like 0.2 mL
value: 80 mL
